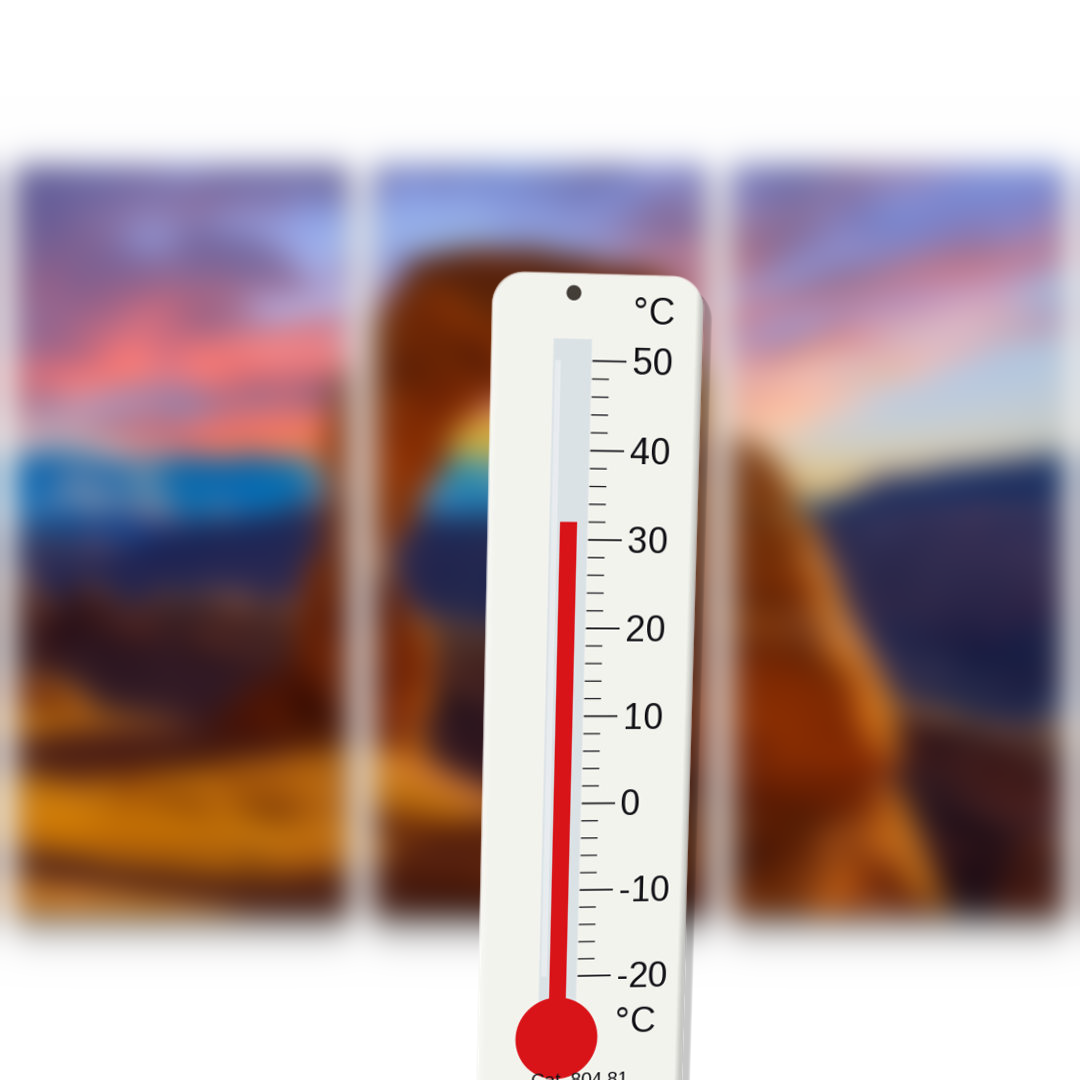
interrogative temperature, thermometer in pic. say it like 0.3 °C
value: 32 °C
